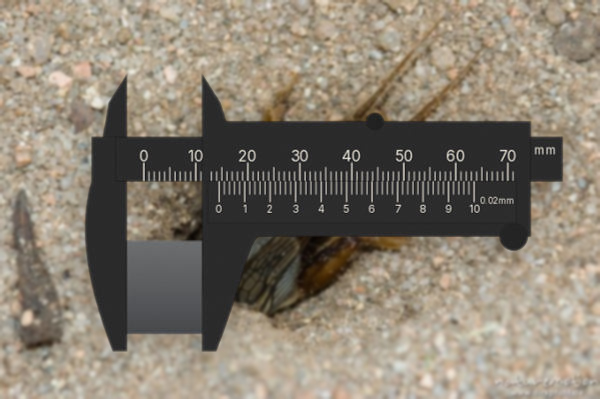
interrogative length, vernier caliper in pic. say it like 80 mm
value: 14.5 mm
